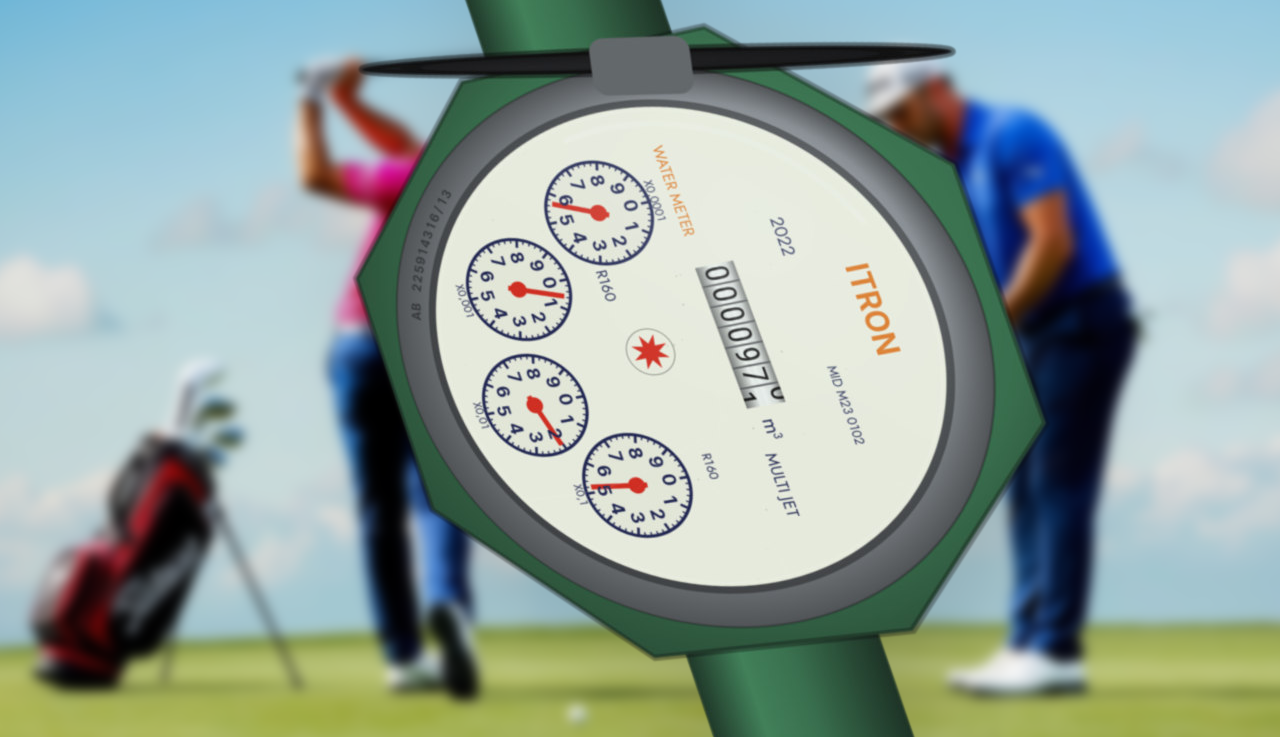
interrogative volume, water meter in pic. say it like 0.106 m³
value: 970.5205 m³
